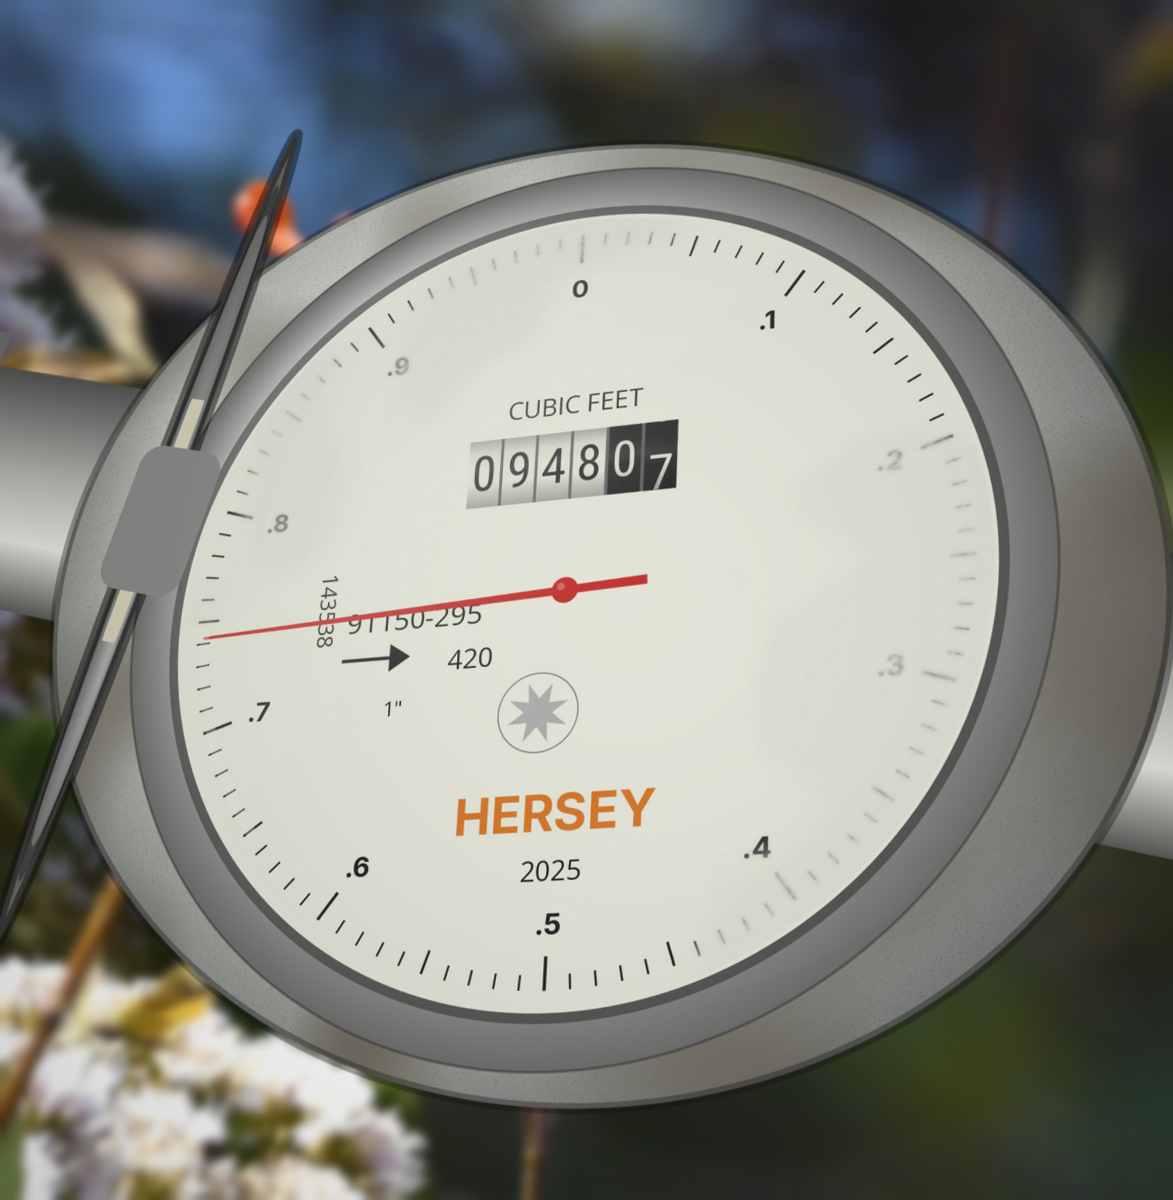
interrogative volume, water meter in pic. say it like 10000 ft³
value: 94806.74 ft³
